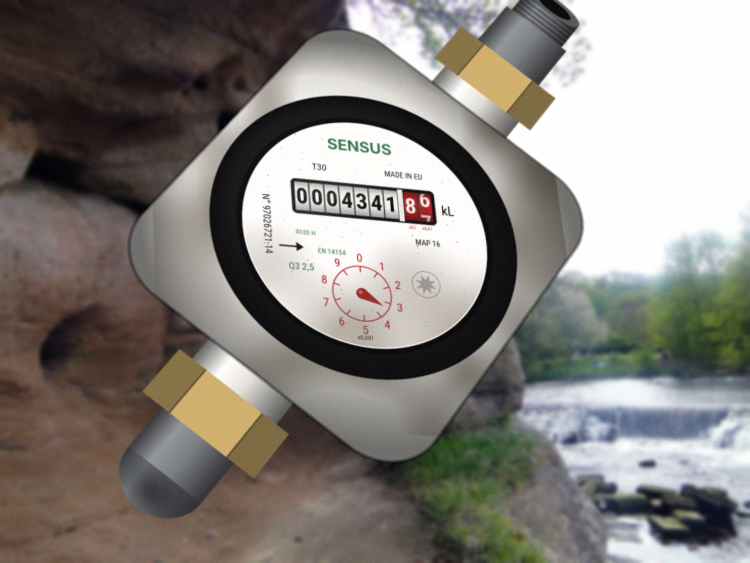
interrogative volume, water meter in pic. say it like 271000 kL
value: 4341.863 kL
